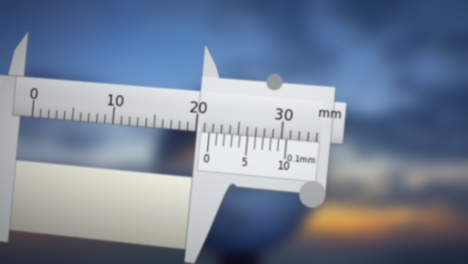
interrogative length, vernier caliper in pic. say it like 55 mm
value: 21.6 mm
